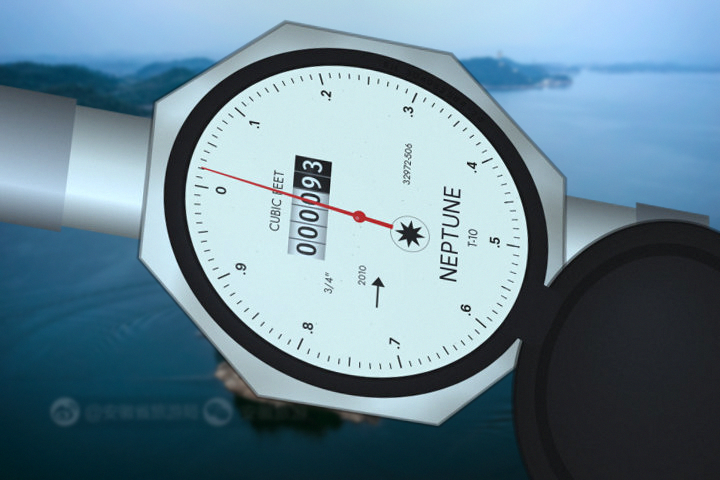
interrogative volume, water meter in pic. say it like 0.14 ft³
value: 93.02 ft³
